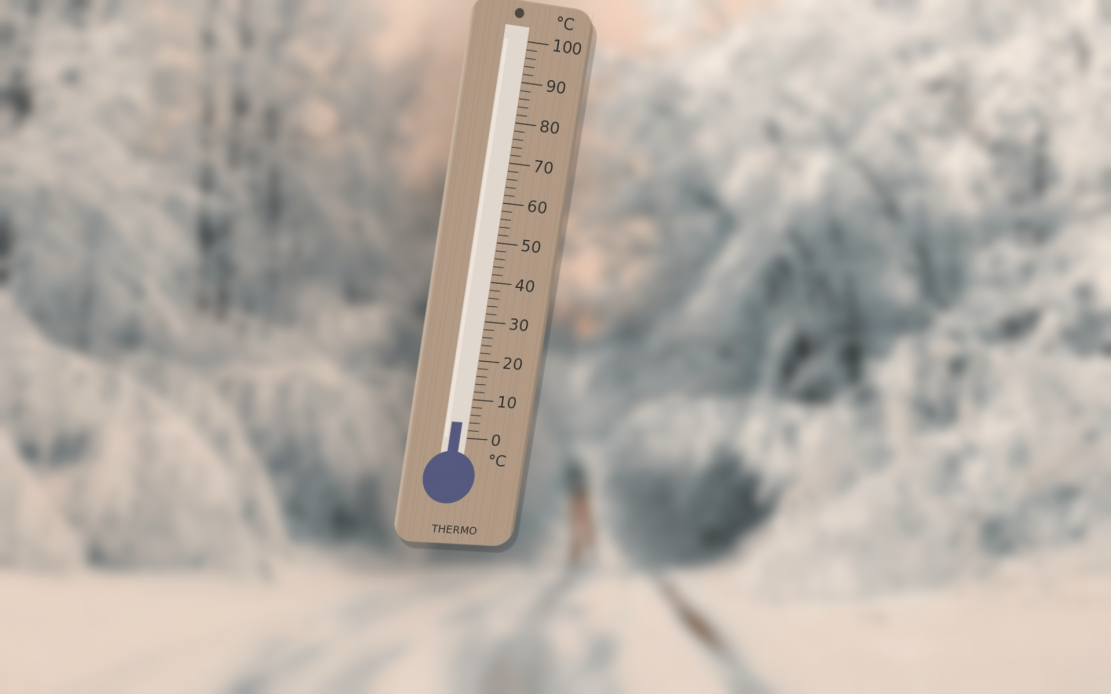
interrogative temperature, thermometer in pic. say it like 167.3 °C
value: 4 °C
